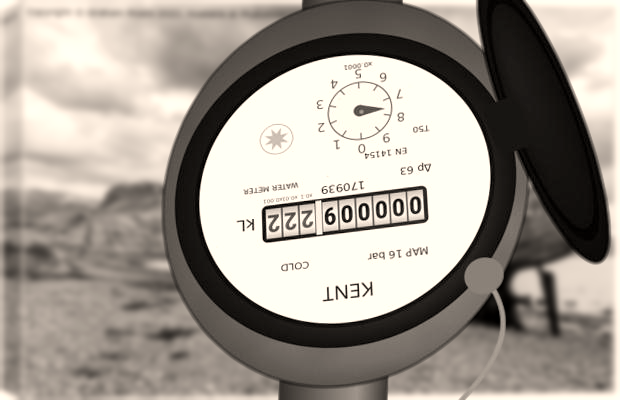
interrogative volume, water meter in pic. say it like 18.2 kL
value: 9.2227 kL
